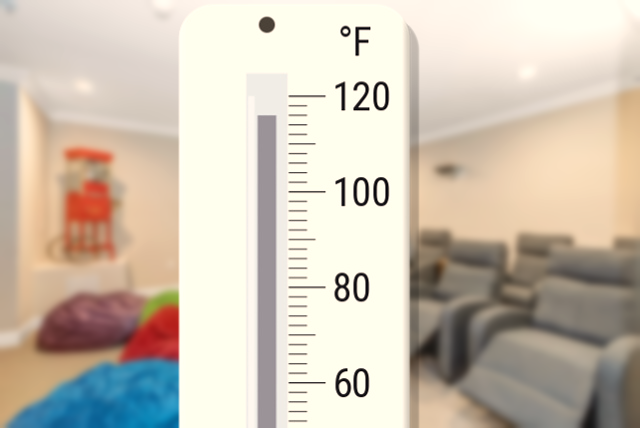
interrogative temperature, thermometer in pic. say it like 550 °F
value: 116 °F
